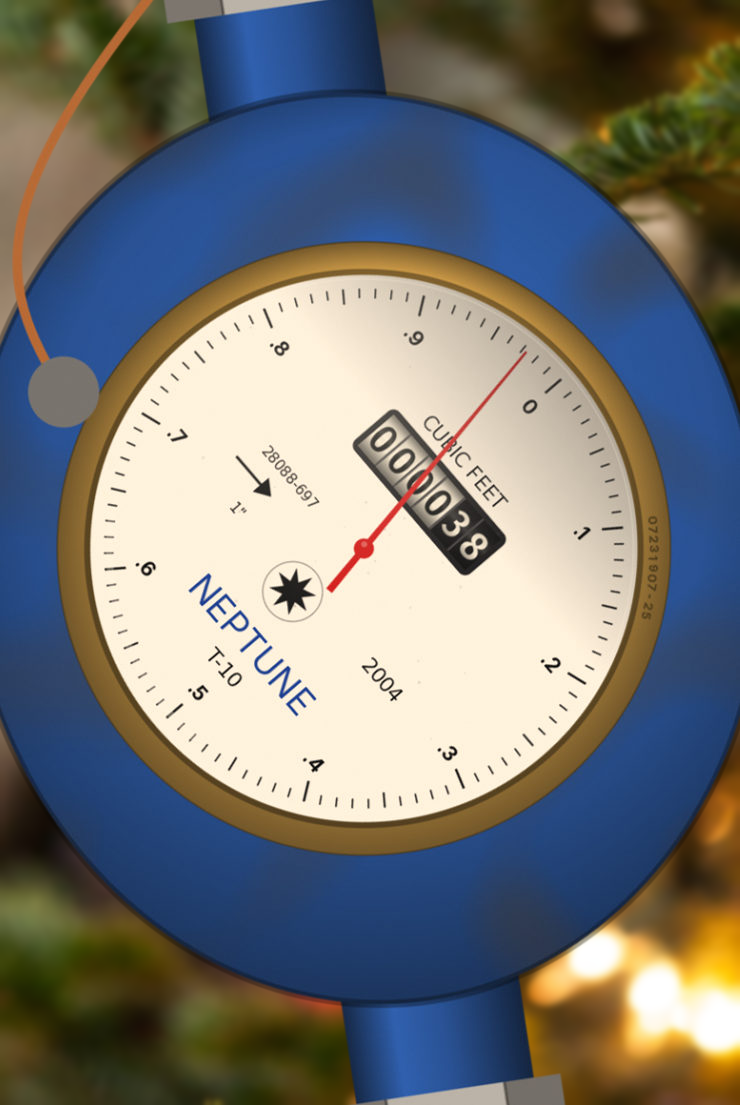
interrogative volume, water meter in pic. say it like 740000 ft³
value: 37.97 ft³
